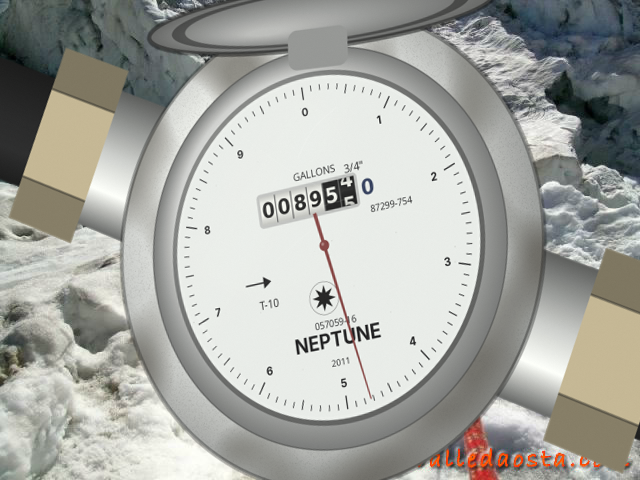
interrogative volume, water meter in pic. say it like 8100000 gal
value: 89544.7 gal
